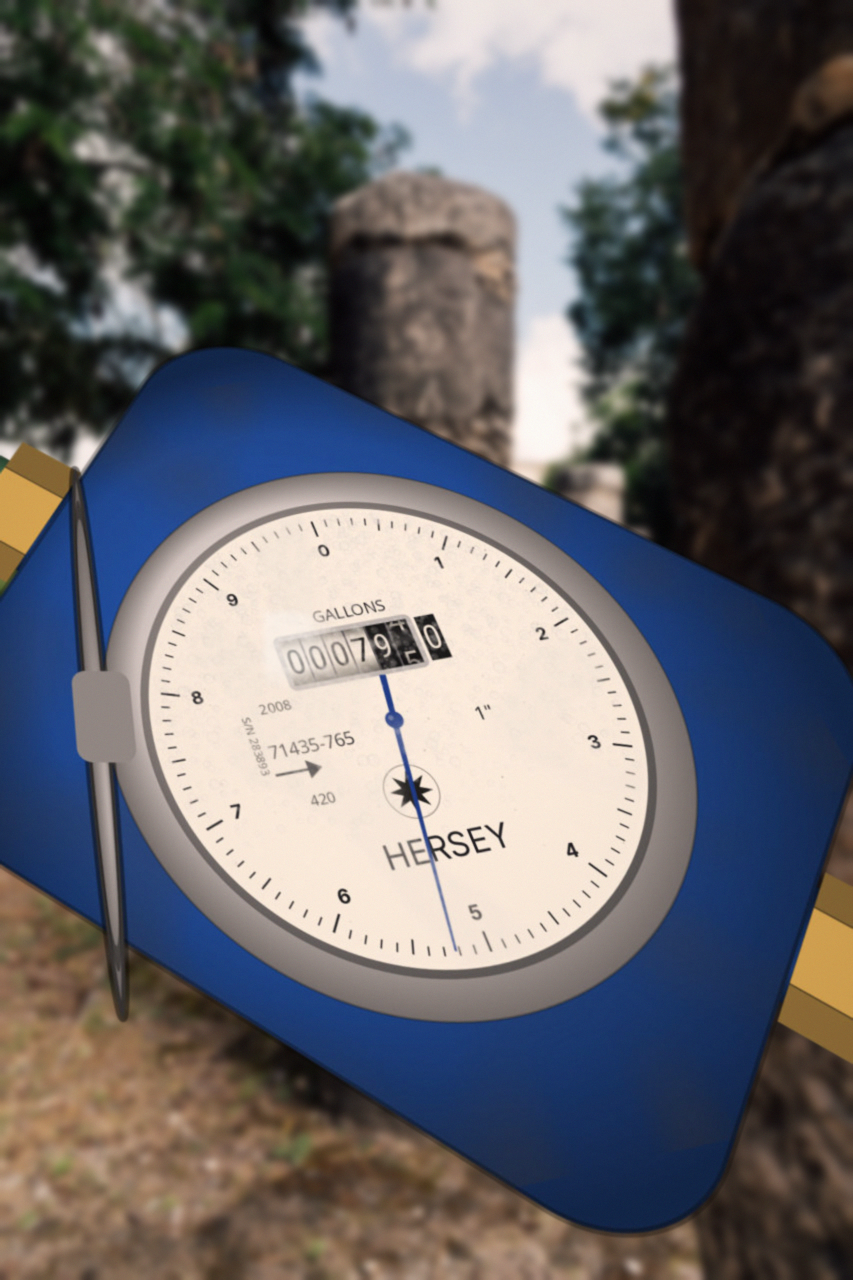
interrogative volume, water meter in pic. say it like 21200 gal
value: 7945.2 gal
